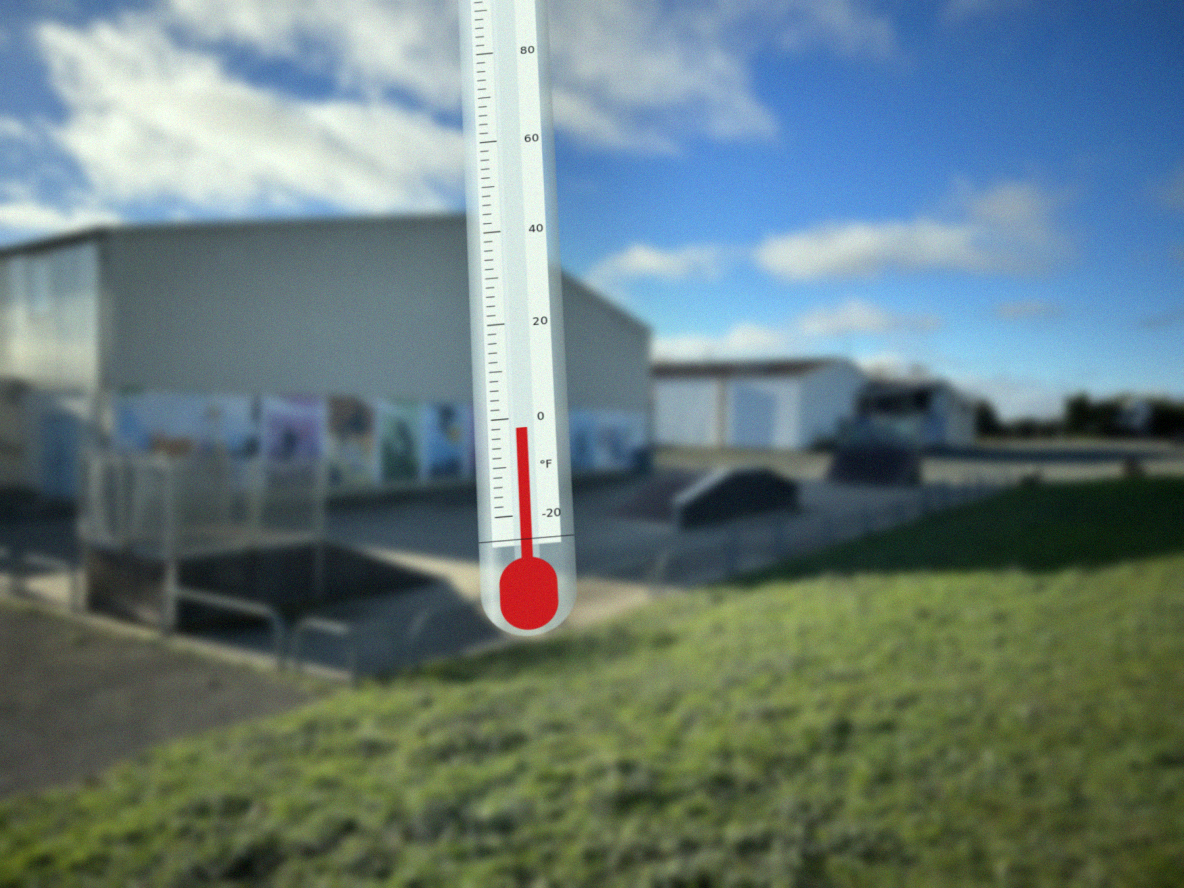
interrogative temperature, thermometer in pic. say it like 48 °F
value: -2 °F
